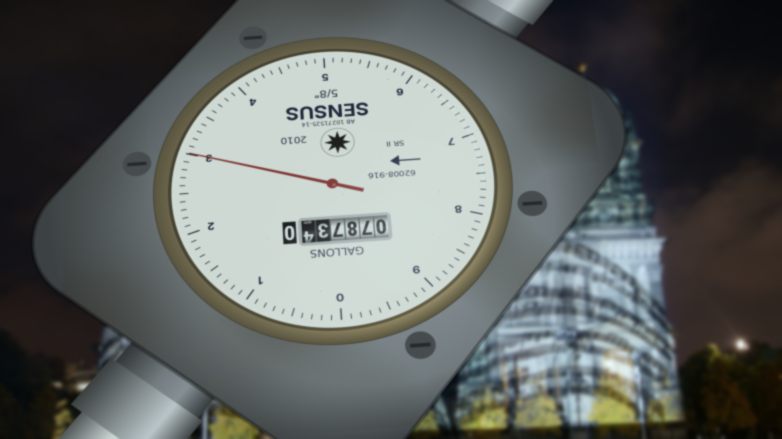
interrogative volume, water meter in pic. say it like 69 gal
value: 787343.0 gal
